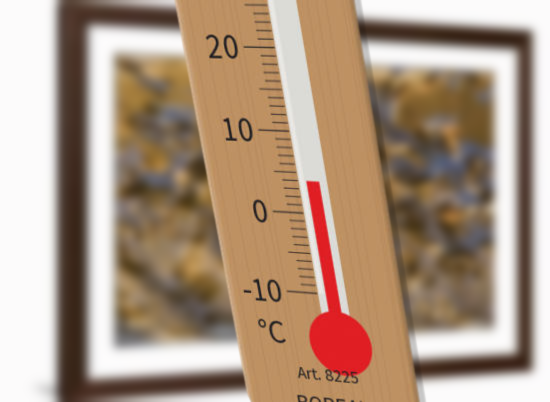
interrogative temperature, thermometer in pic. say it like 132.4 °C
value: 4 °C
